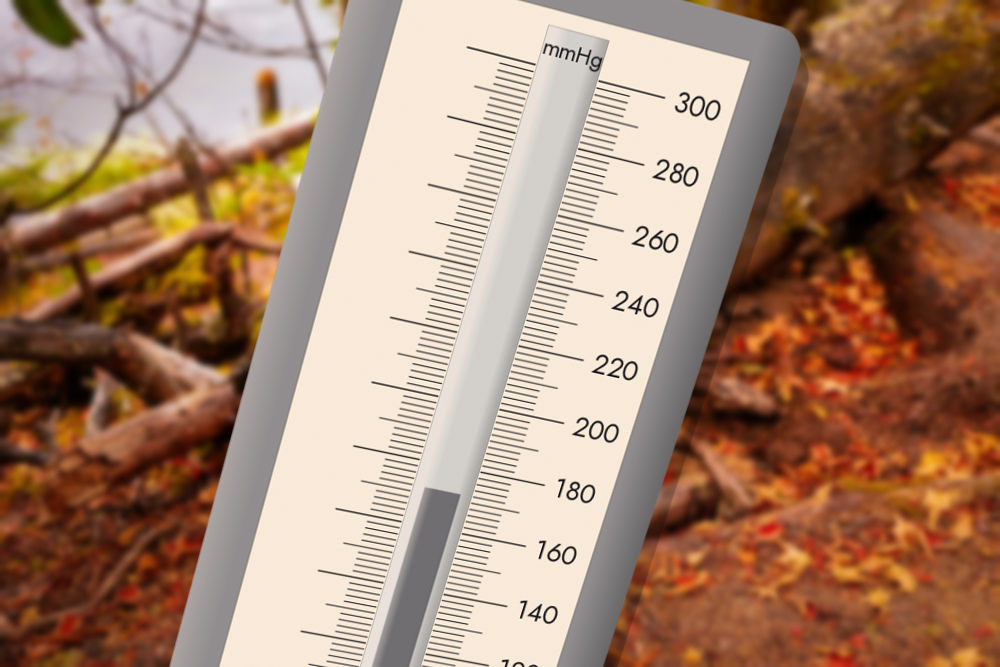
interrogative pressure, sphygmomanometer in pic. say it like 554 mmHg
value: 172 mmHg
